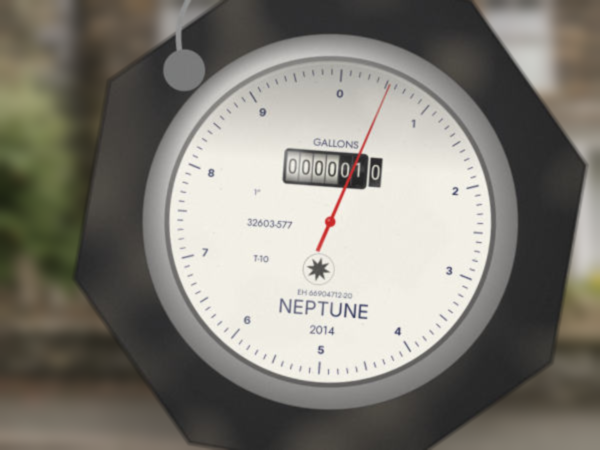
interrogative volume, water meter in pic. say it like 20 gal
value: 10.5 gal
